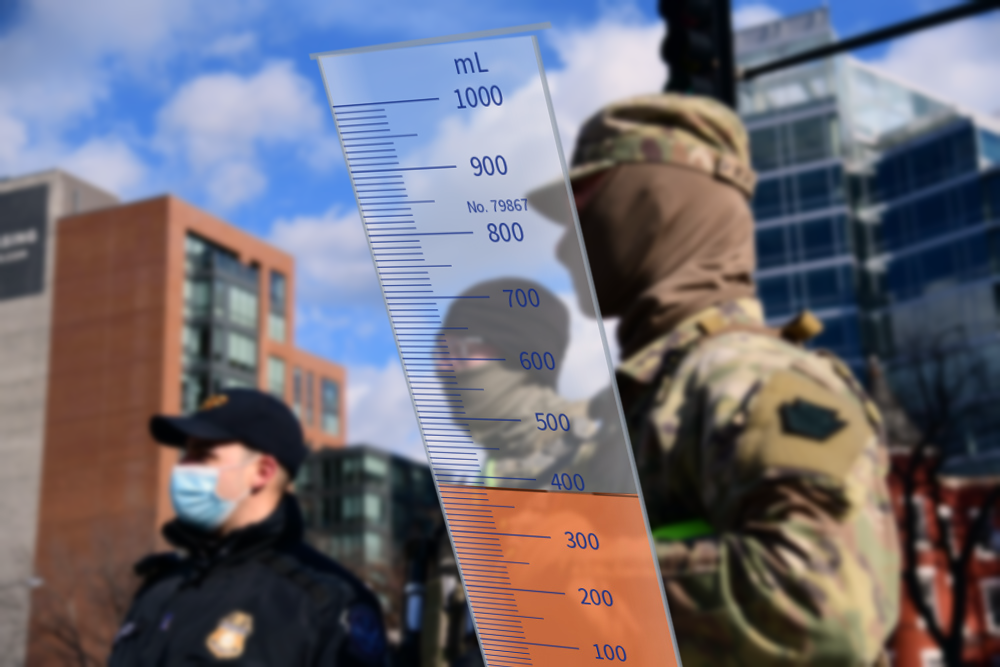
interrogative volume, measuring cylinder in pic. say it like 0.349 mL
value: 380 mL
